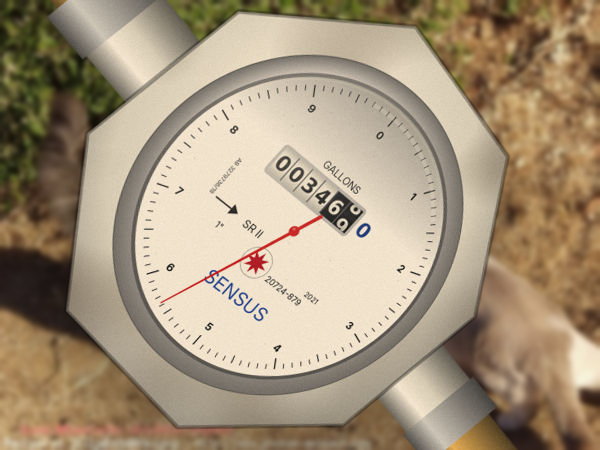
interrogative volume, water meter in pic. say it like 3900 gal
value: 34685.6 gal
